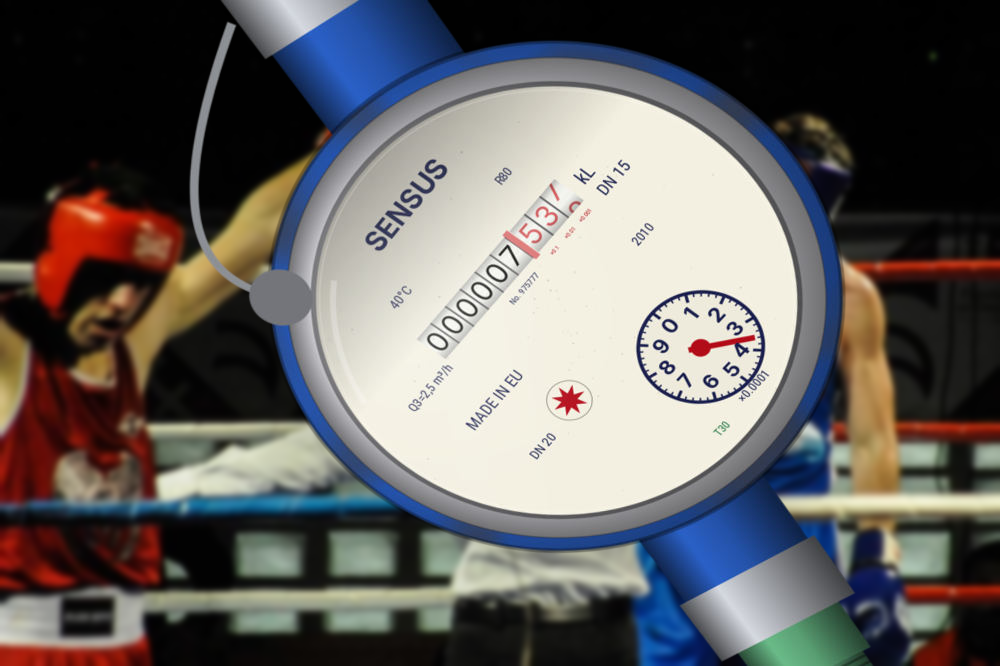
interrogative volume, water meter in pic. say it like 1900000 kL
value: 7.5373 kL
